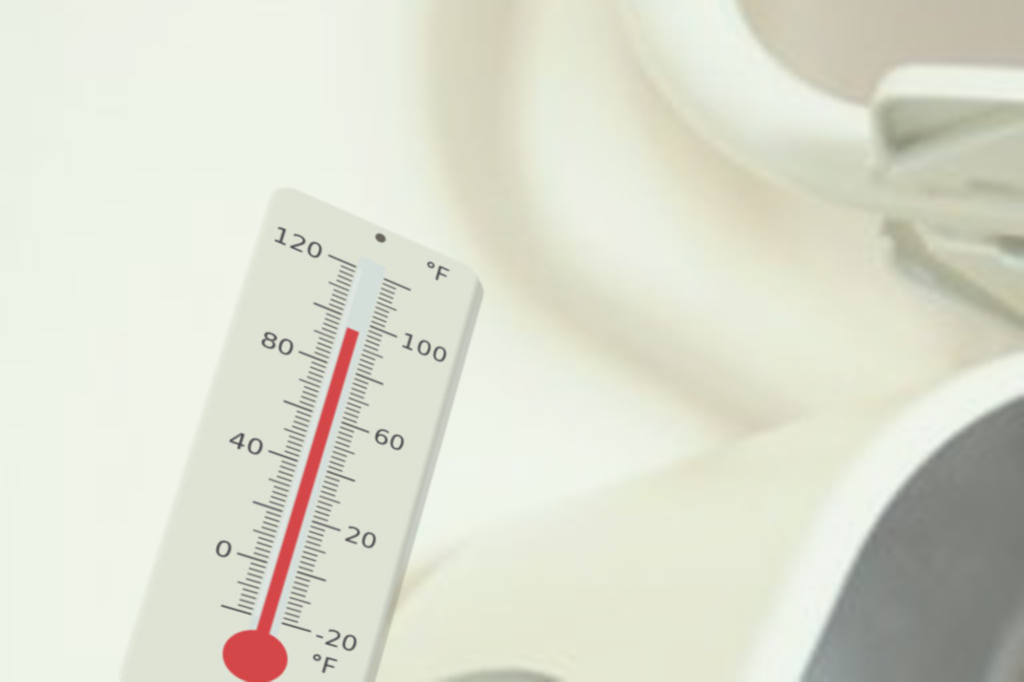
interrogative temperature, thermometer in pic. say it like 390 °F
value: 96 °F
